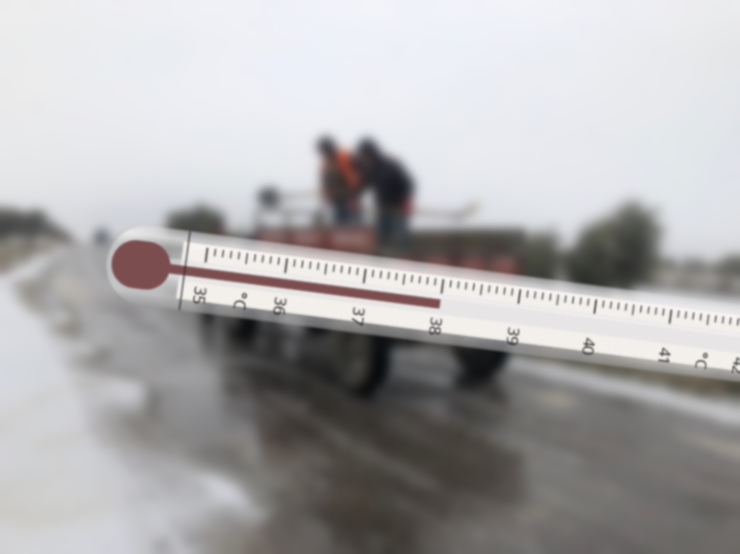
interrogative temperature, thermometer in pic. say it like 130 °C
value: 38 °C
